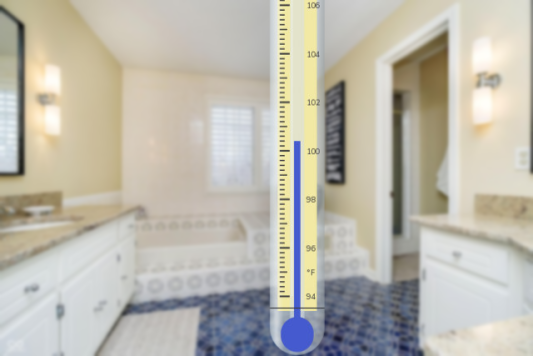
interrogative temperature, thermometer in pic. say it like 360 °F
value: 100.4 °F
